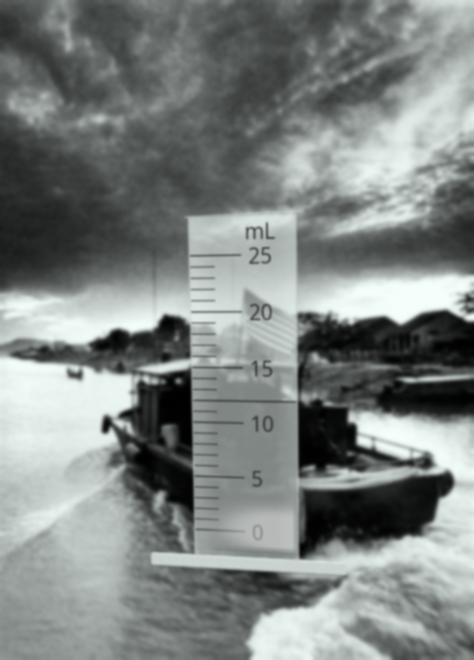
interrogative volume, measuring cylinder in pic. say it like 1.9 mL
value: 12 mL
